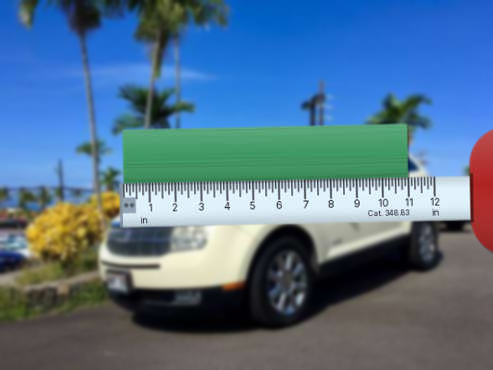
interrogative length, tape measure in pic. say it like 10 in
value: 11 in
